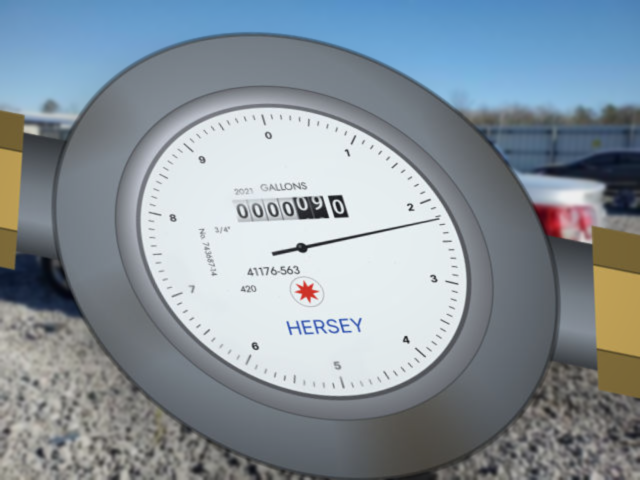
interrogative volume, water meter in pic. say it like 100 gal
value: 92.2 gal
